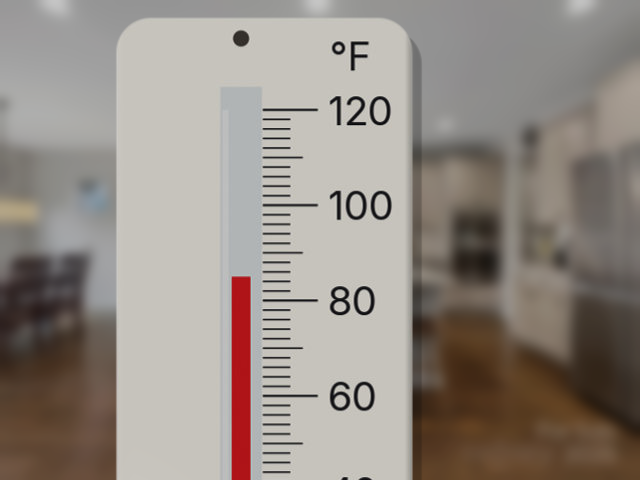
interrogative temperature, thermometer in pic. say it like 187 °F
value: 85 °F
